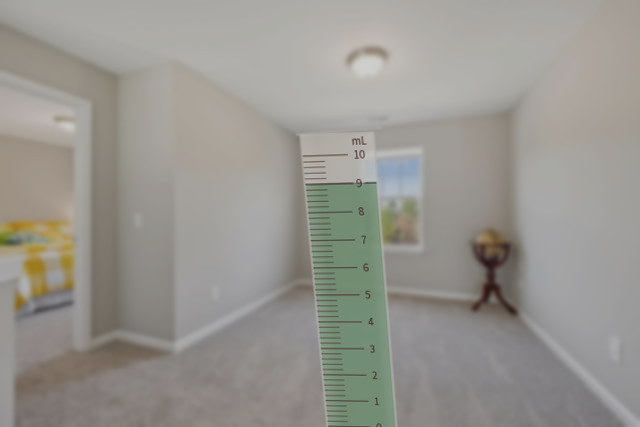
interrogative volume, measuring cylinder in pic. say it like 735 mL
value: 9 mL
